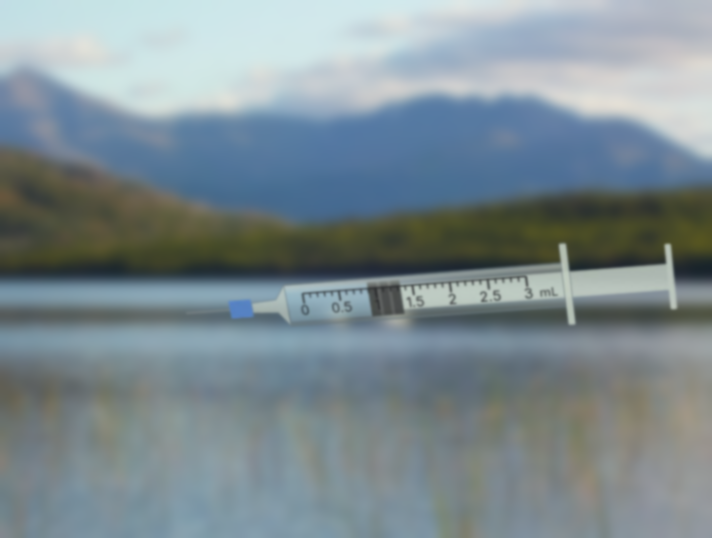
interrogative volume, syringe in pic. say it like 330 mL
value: 0.9 mL
